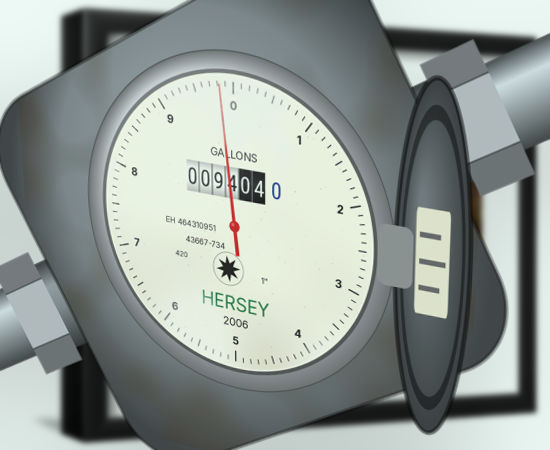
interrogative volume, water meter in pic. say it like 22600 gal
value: 94039.8 gal
